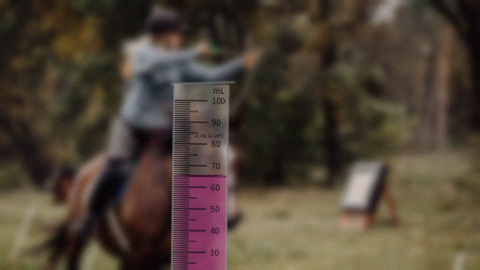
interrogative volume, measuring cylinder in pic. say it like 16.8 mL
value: 65 mL
